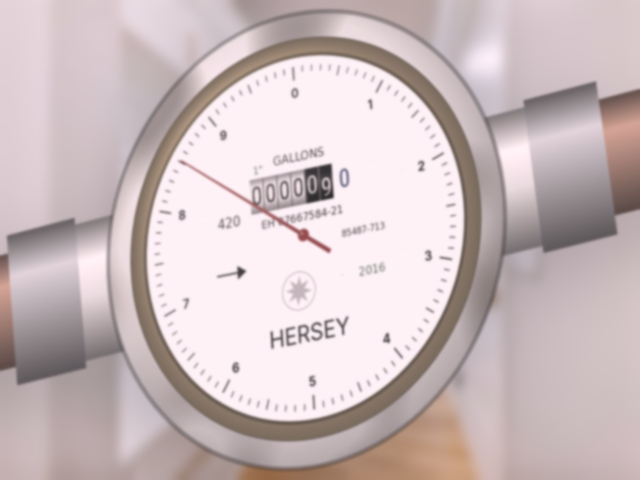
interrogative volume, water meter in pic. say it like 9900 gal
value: 88.5 gal
